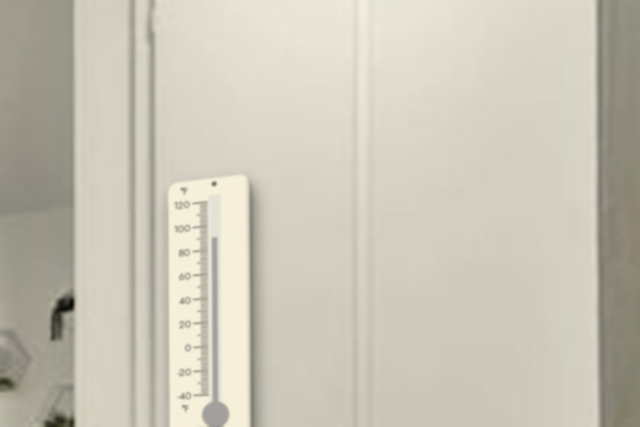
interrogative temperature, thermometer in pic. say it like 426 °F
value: 90 °F
